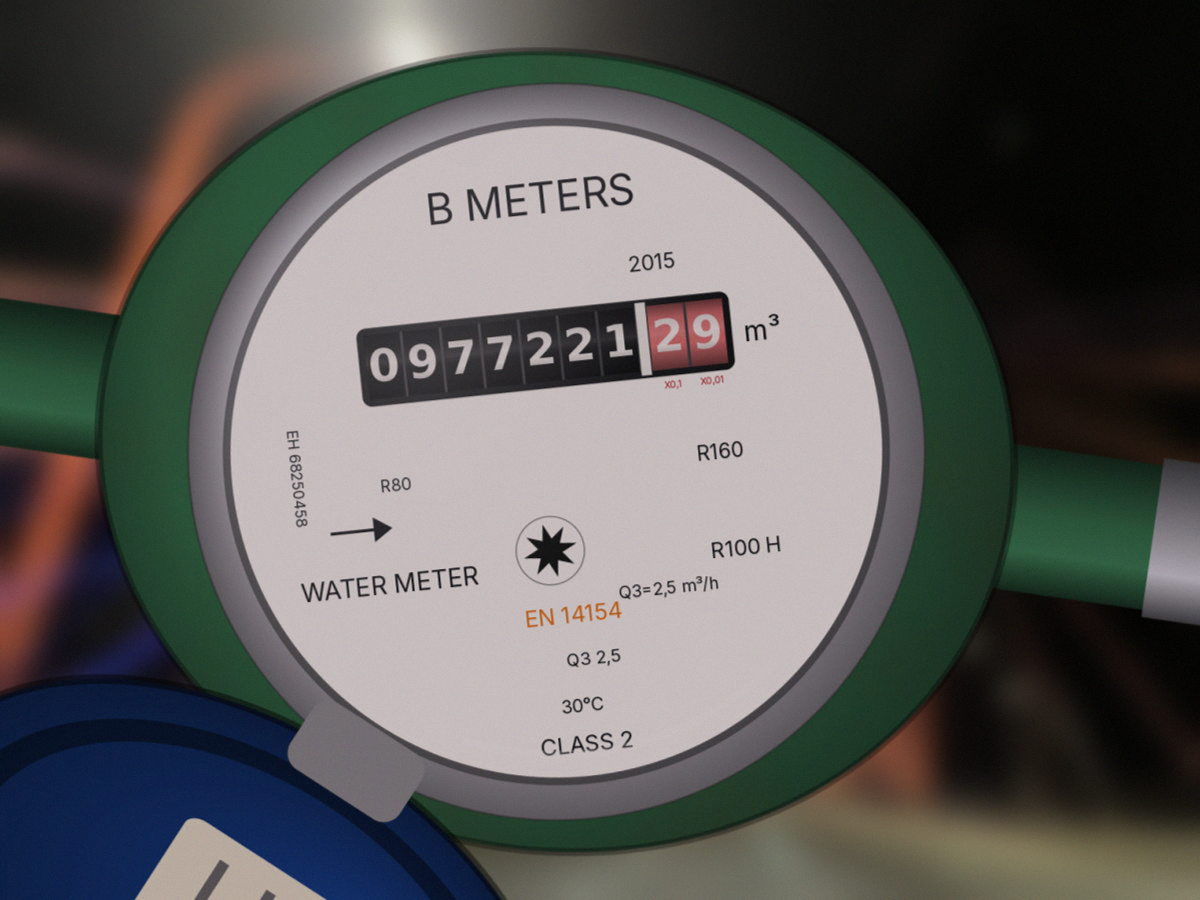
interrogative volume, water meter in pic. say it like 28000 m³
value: 977221.29 m³
